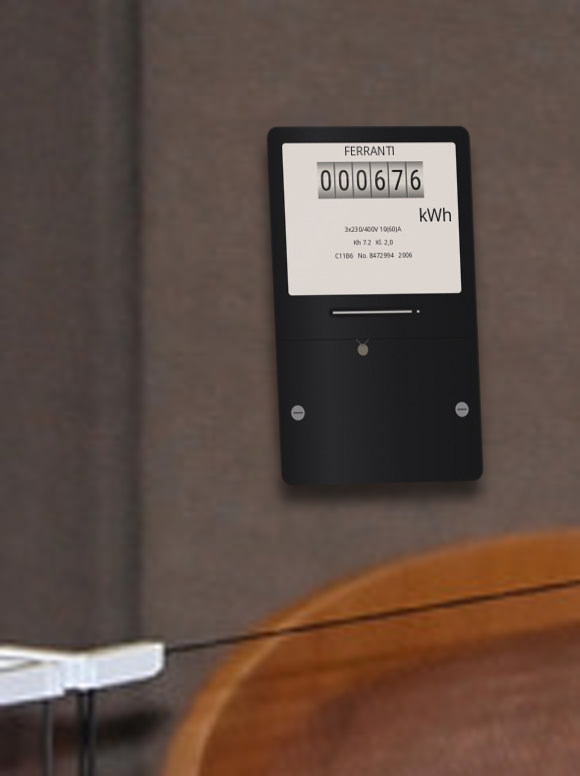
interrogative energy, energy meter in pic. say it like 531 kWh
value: 676 kWh
